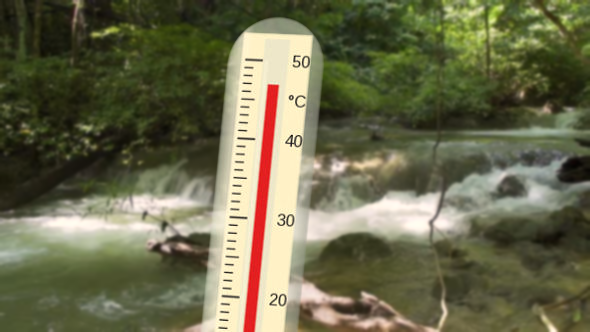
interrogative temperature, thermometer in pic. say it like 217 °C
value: 47 °C
